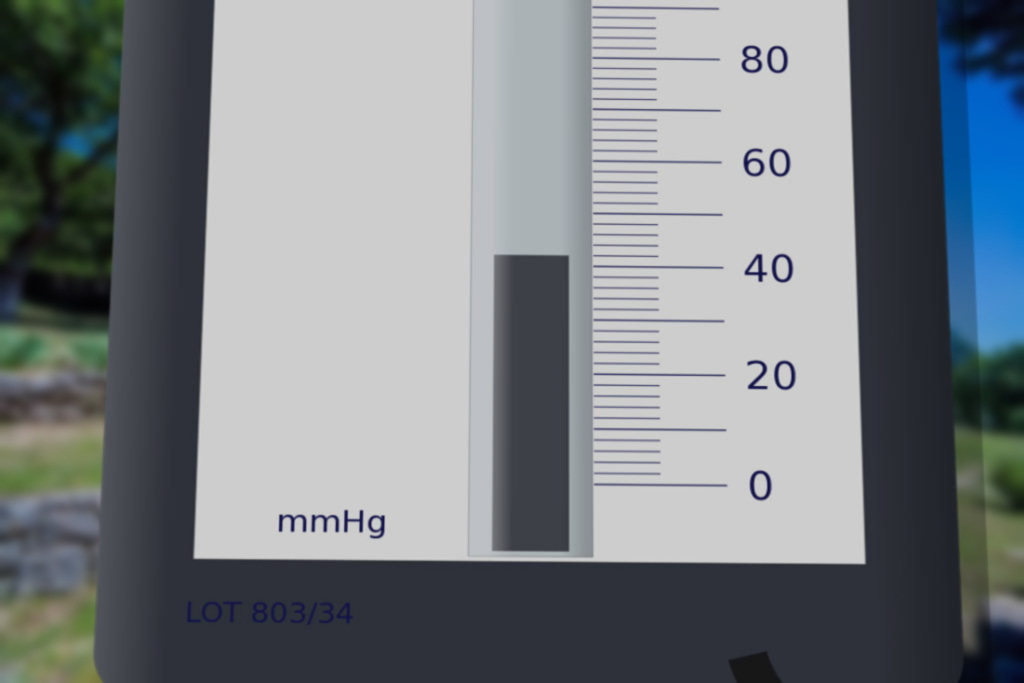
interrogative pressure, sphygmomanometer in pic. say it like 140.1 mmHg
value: 42 mmHg
